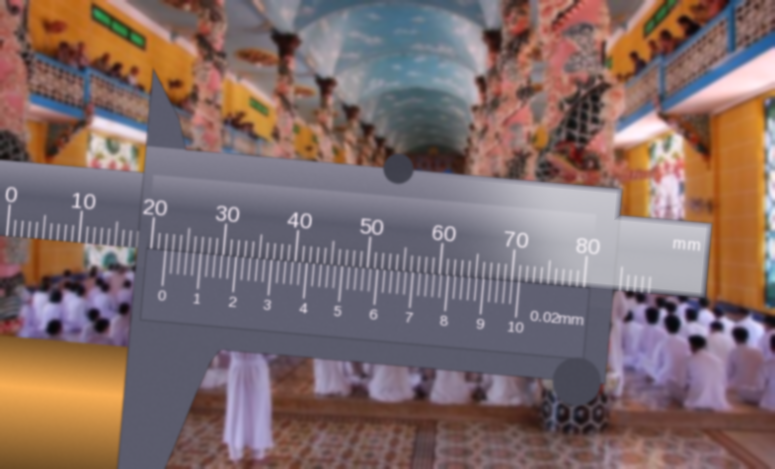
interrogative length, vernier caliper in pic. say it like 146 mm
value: 22.0 mm
